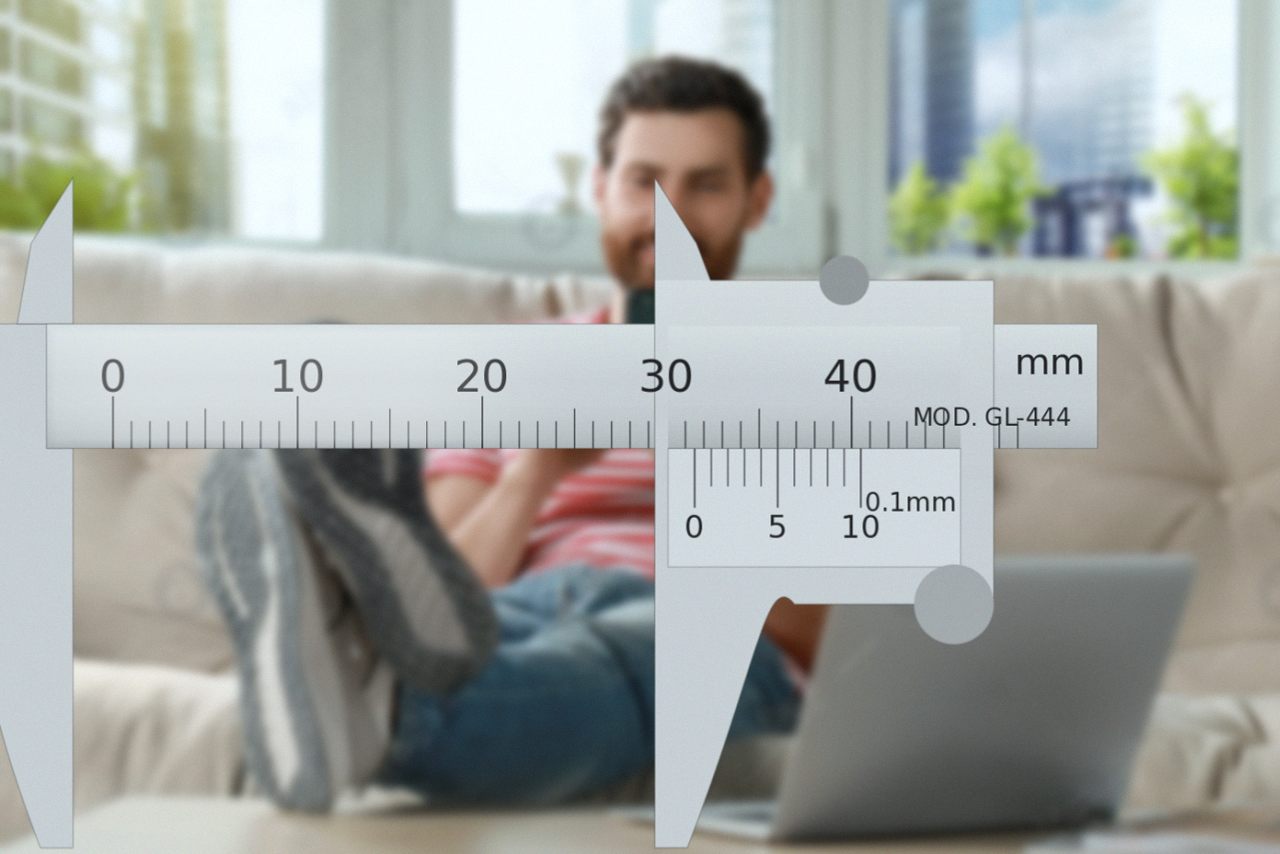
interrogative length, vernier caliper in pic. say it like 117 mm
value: 31.5 mm
